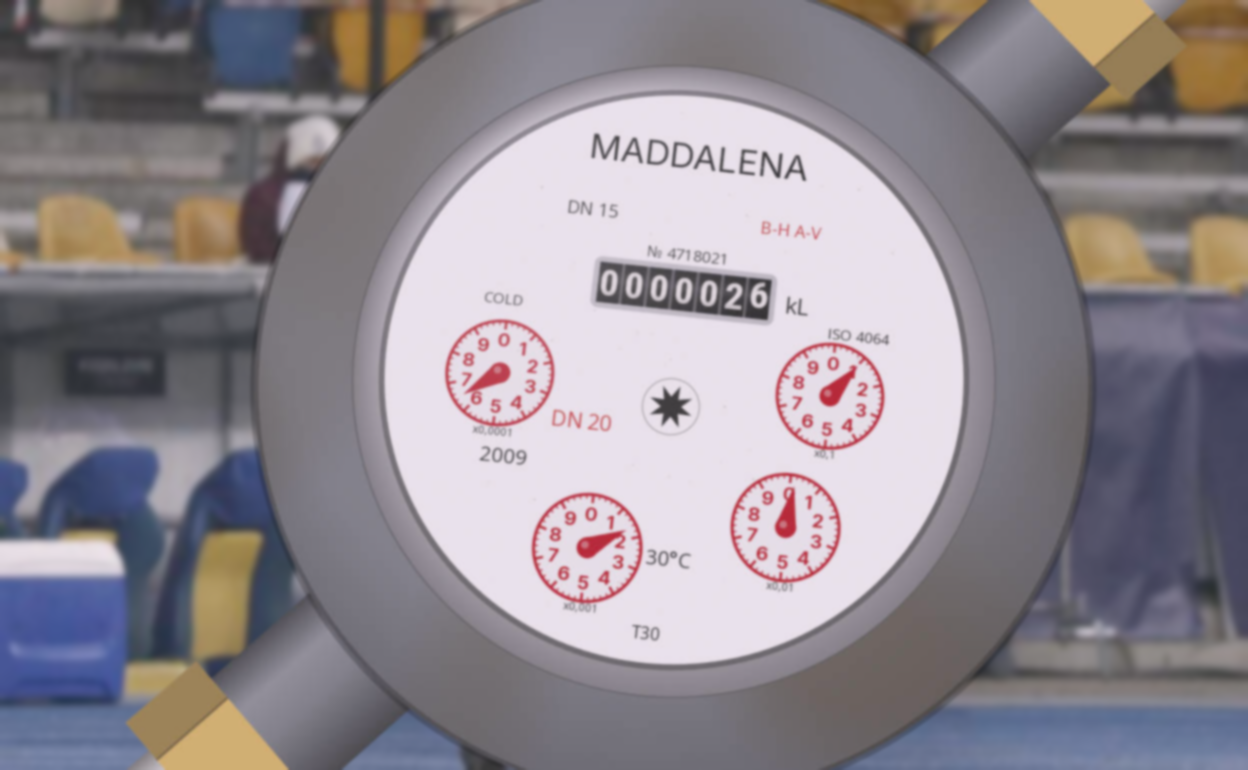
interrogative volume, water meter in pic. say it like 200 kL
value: 26.1016 kL
